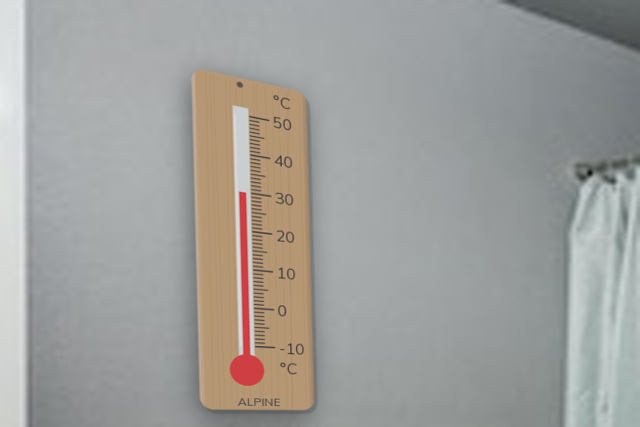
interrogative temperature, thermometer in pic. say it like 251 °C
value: 30 °C
